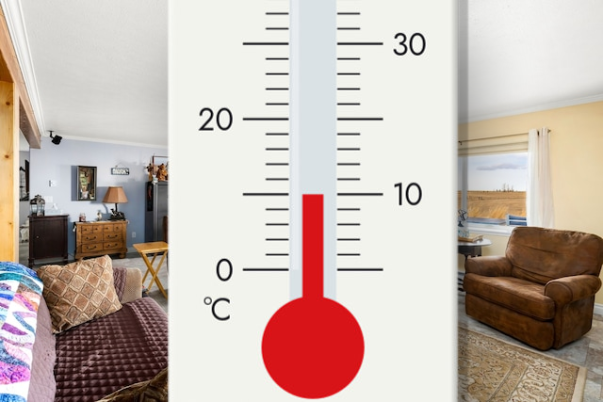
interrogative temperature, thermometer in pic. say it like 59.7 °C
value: 10 °C
